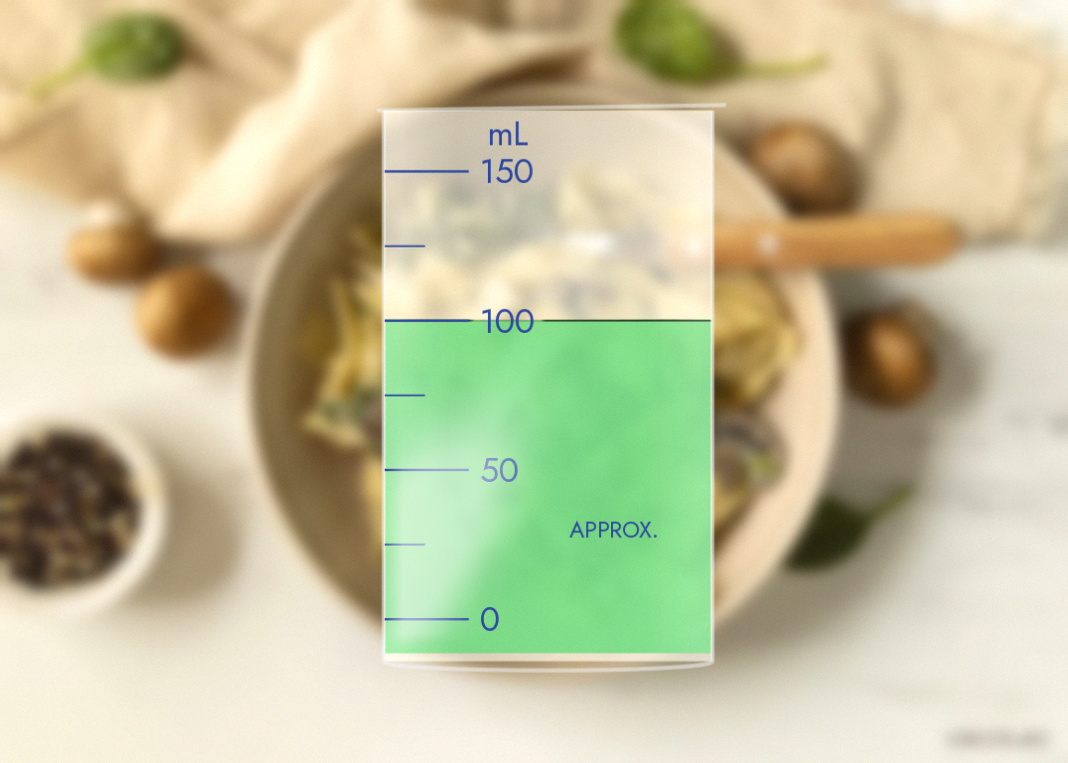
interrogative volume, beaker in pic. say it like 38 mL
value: 100 mL
